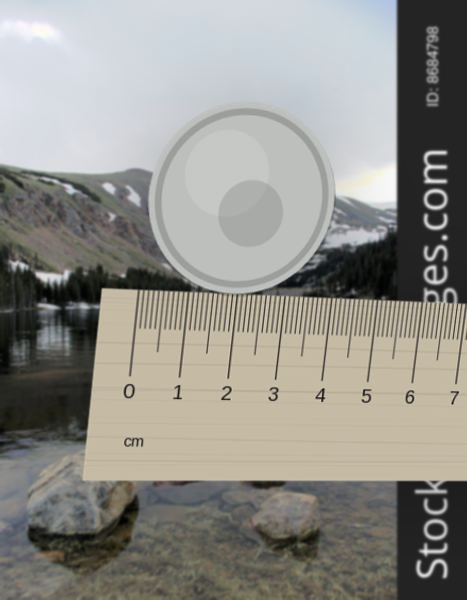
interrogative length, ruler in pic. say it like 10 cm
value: 3.8 cm
